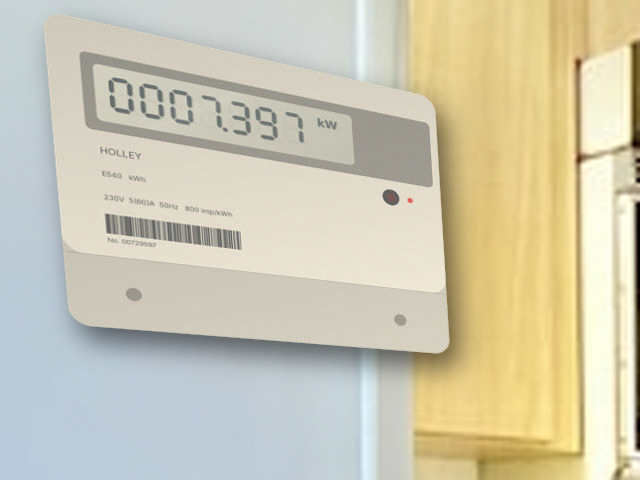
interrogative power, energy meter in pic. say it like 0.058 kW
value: 7.397 kW
